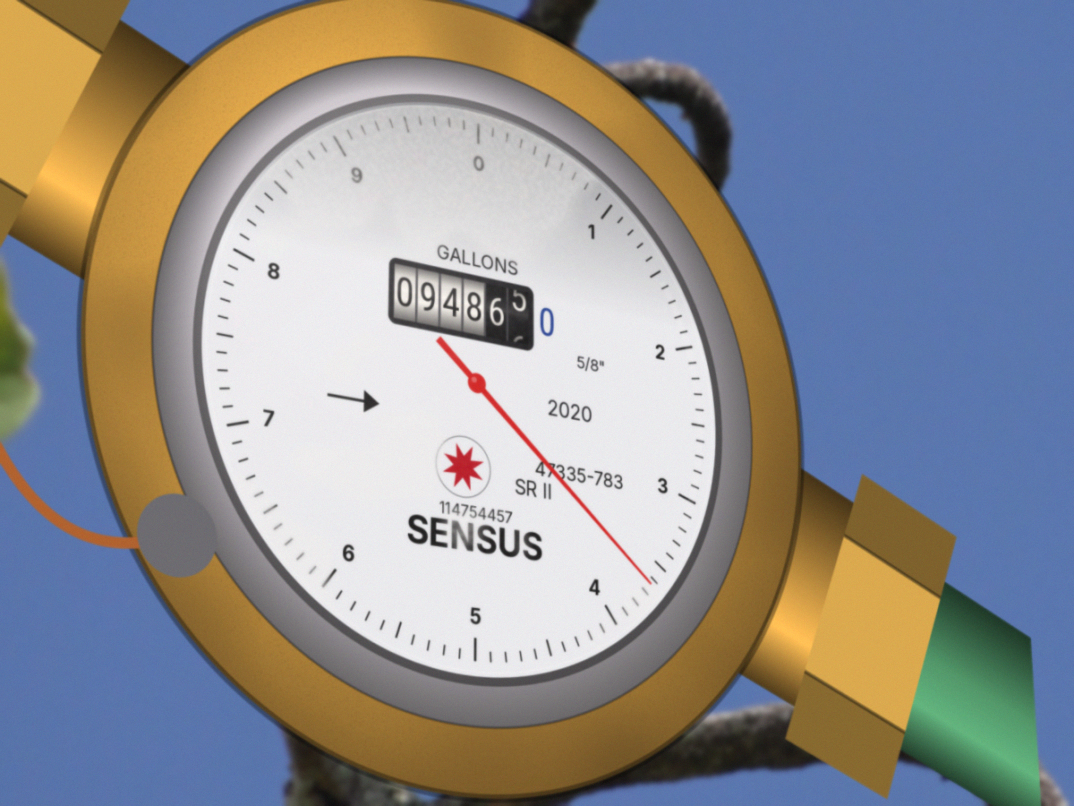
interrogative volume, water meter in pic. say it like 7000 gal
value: 948653.6 gal
